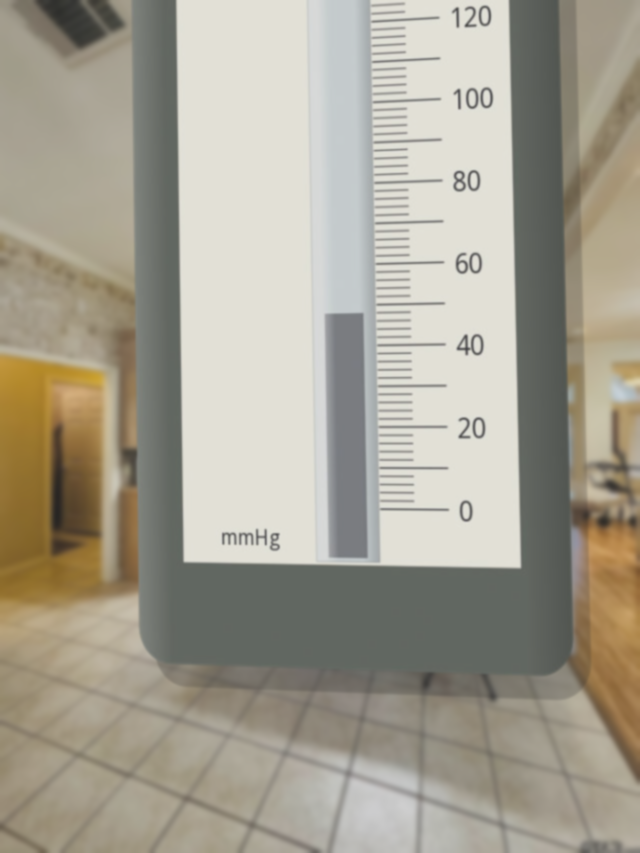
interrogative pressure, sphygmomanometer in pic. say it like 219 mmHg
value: 48 mmHg
